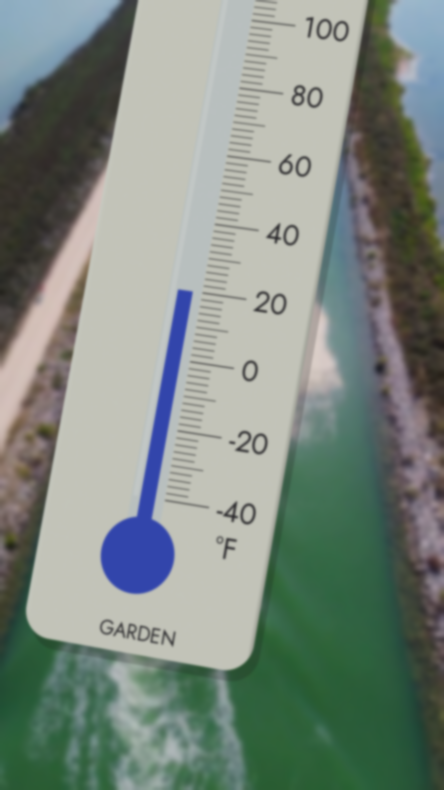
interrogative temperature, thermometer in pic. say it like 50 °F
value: 20 °F
